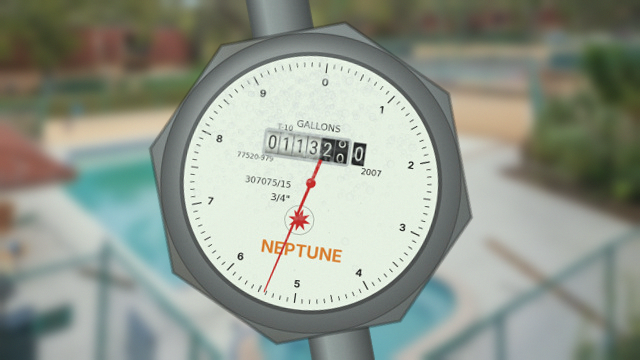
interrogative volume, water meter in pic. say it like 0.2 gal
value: 113285.4 gal
